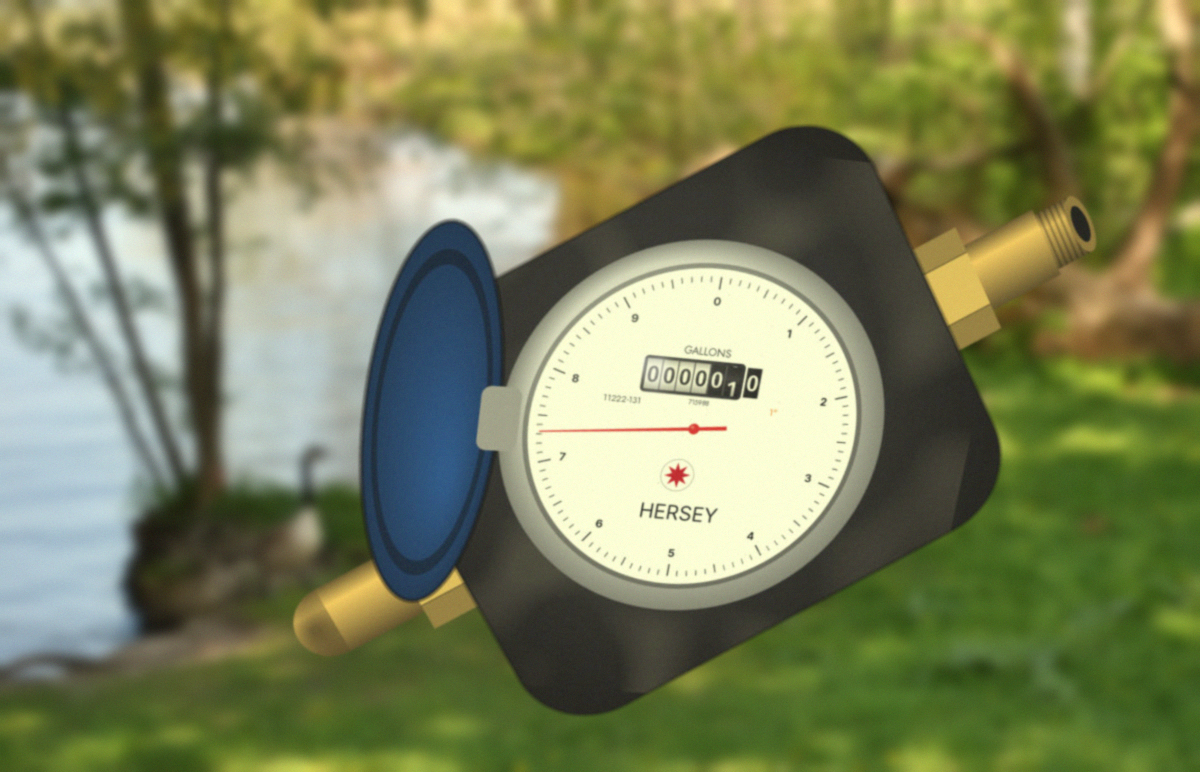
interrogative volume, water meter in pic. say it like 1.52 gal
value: 7.3 gal
